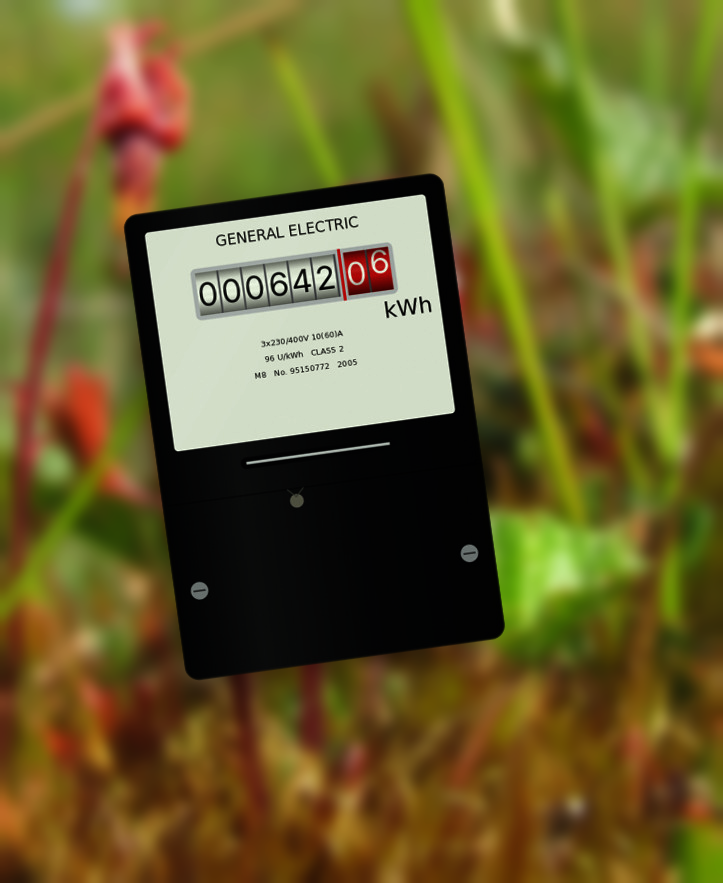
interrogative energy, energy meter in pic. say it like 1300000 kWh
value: 642.06 kWh
